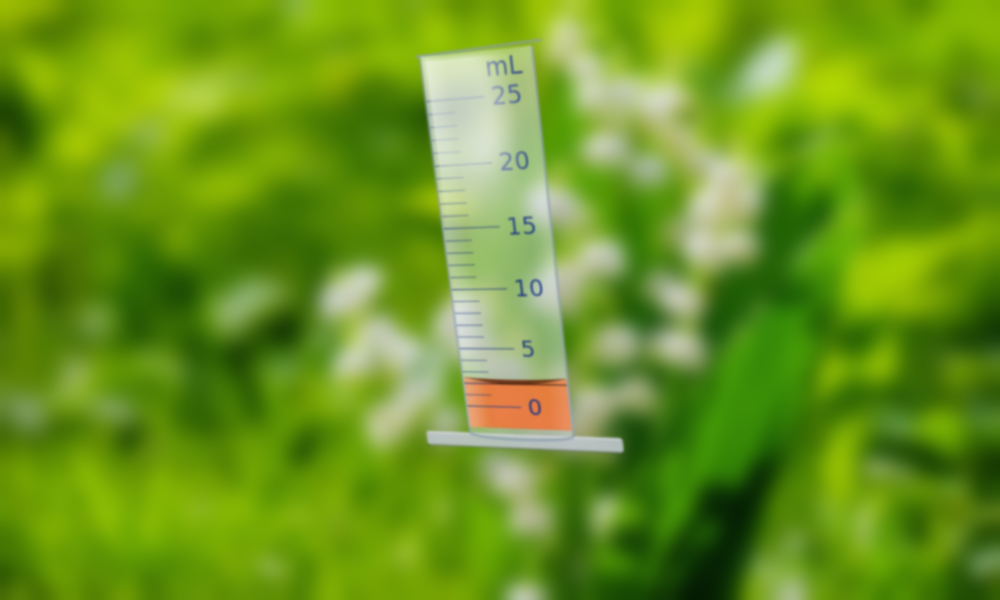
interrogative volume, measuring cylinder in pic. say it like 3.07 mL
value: 2 mL
